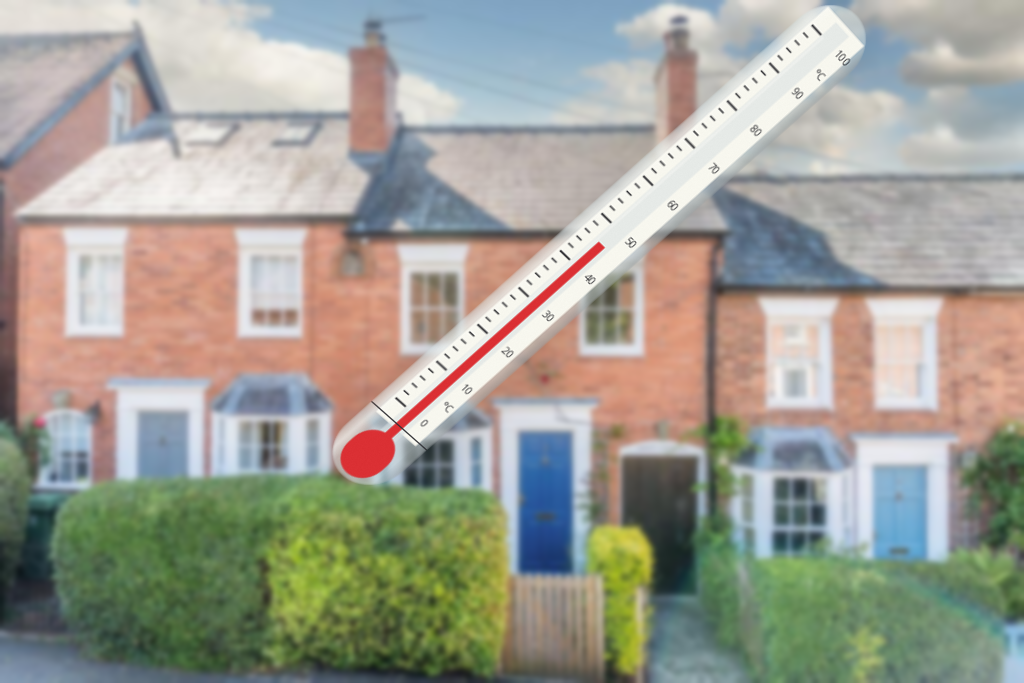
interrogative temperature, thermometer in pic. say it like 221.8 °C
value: 46 °C
